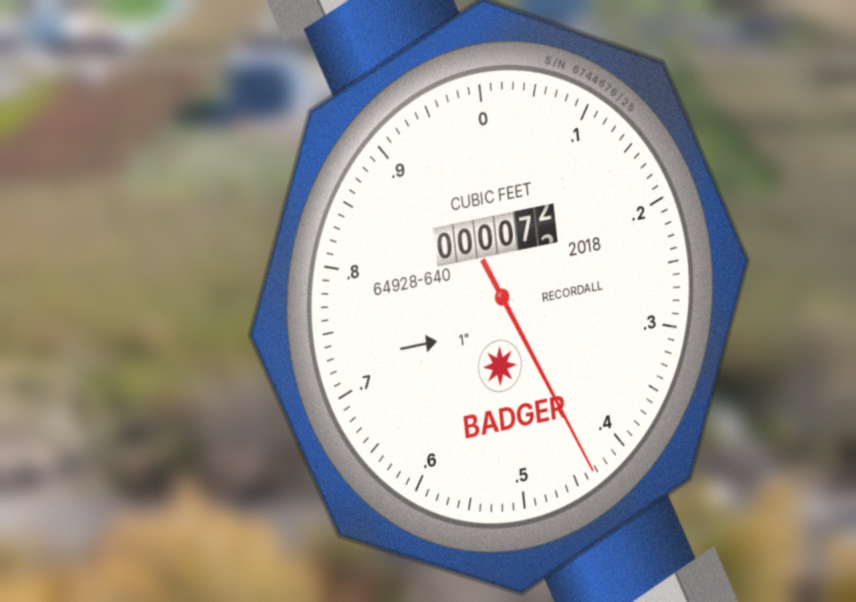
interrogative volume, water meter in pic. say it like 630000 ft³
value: 72.43 ft³
